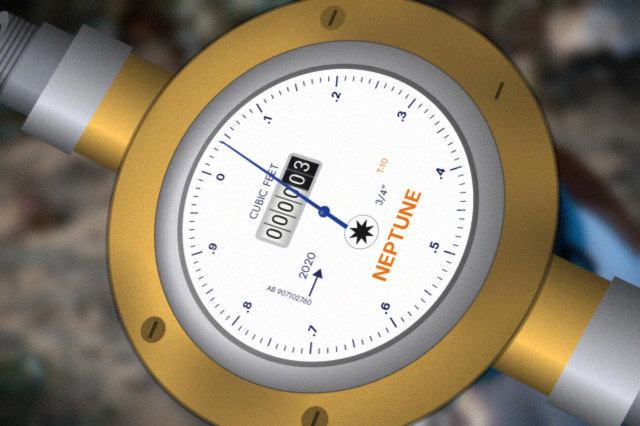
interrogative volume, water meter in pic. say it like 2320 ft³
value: 3.04 ft³
